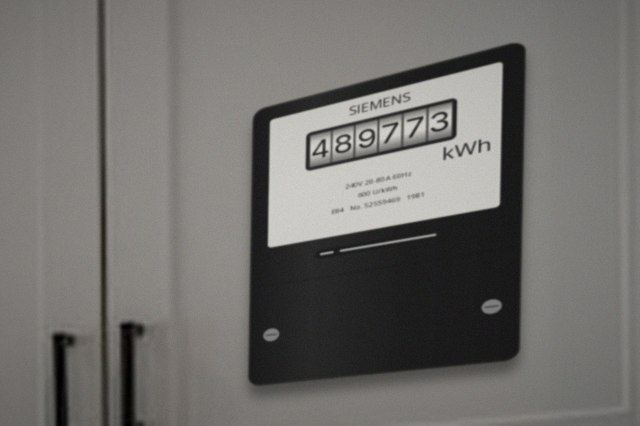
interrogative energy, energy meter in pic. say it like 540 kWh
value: 489773 kWh
